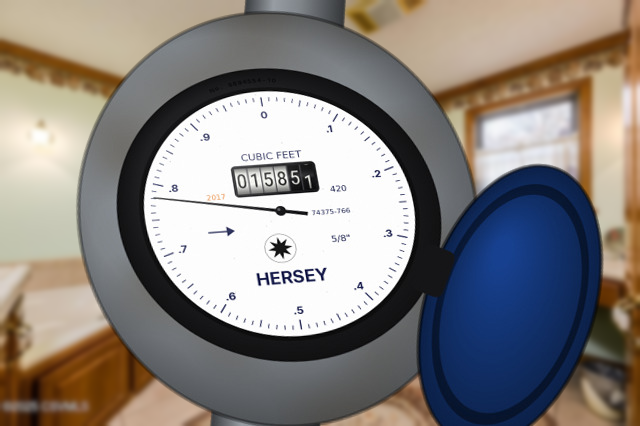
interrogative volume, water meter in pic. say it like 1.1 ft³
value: 15850.78 ft³
